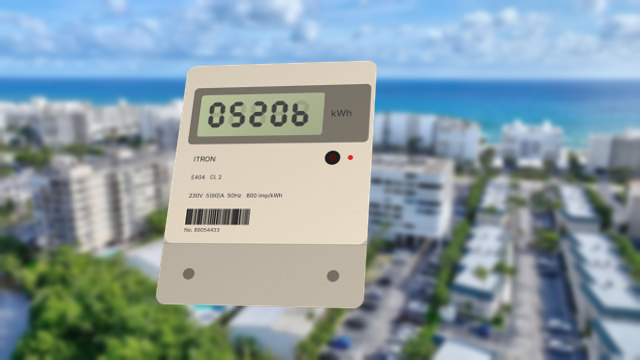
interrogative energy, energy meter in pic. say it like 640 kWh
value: 5206 kWh
